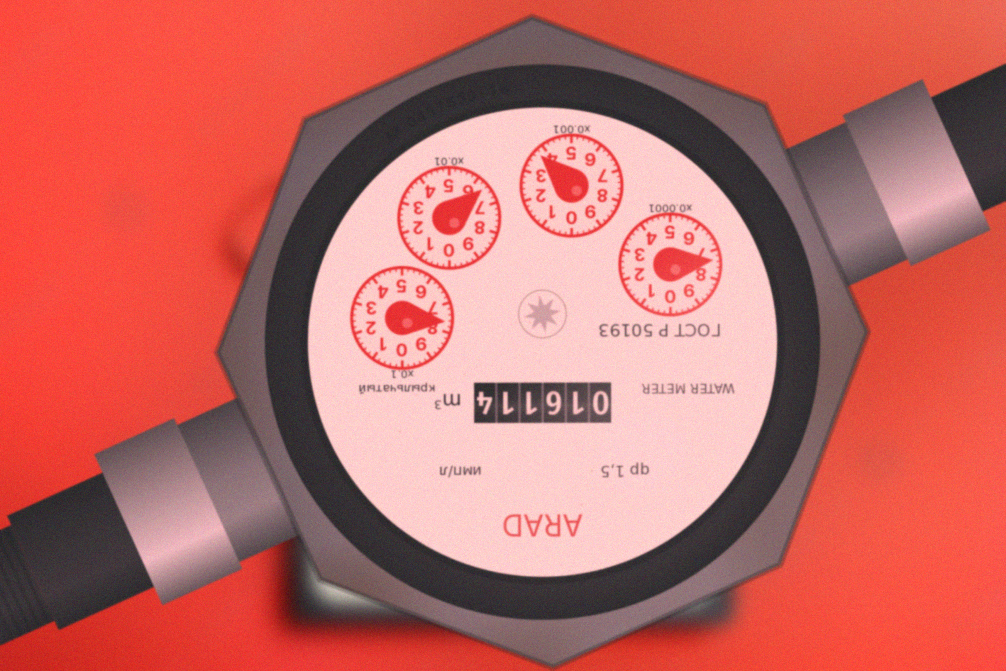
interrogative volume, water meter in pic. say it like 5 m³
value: 16114.7637 m³
